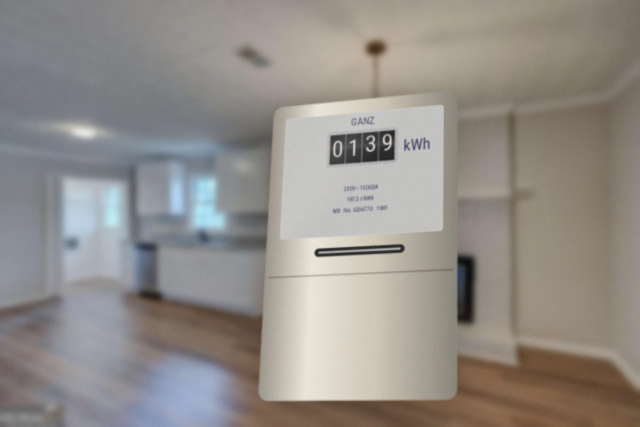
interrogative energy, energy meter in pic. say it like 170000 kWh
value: 139 kWh
